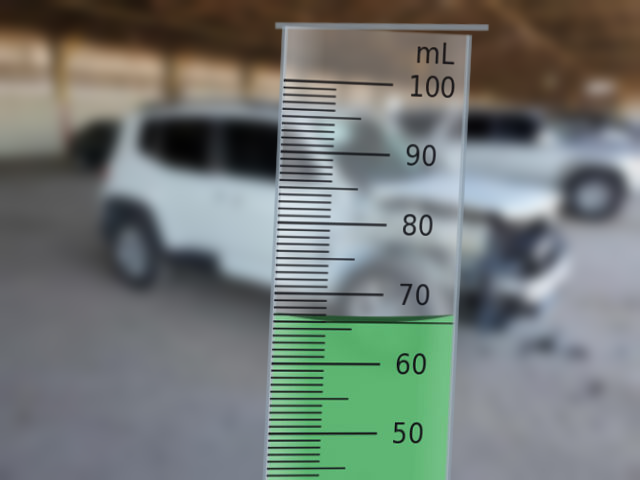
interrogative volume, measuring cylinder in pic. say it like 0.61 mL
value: 66 mL
